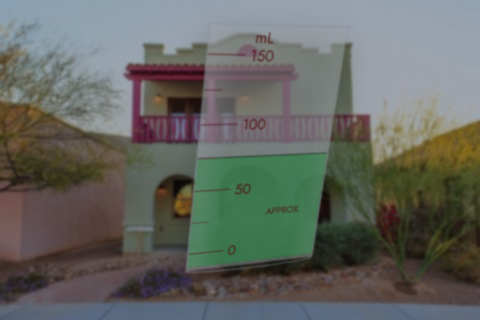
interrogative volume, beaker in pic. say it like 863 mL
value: 75 mL
